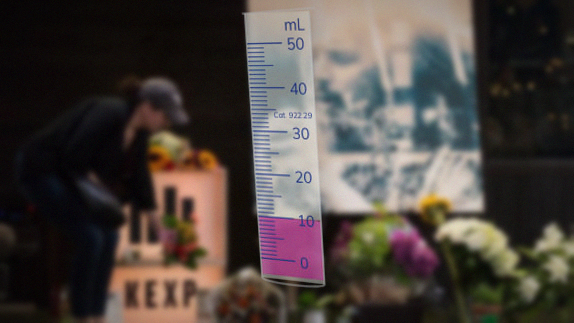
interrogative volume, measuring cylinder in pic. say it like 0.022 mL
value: 10 mL
